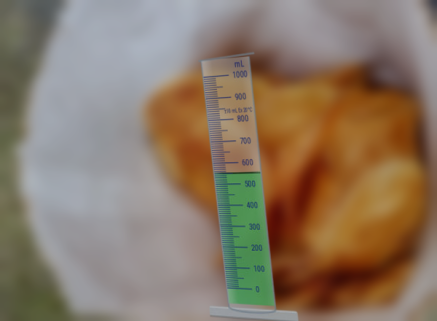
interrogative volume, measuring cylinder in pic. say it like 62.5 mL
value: 550 mL
